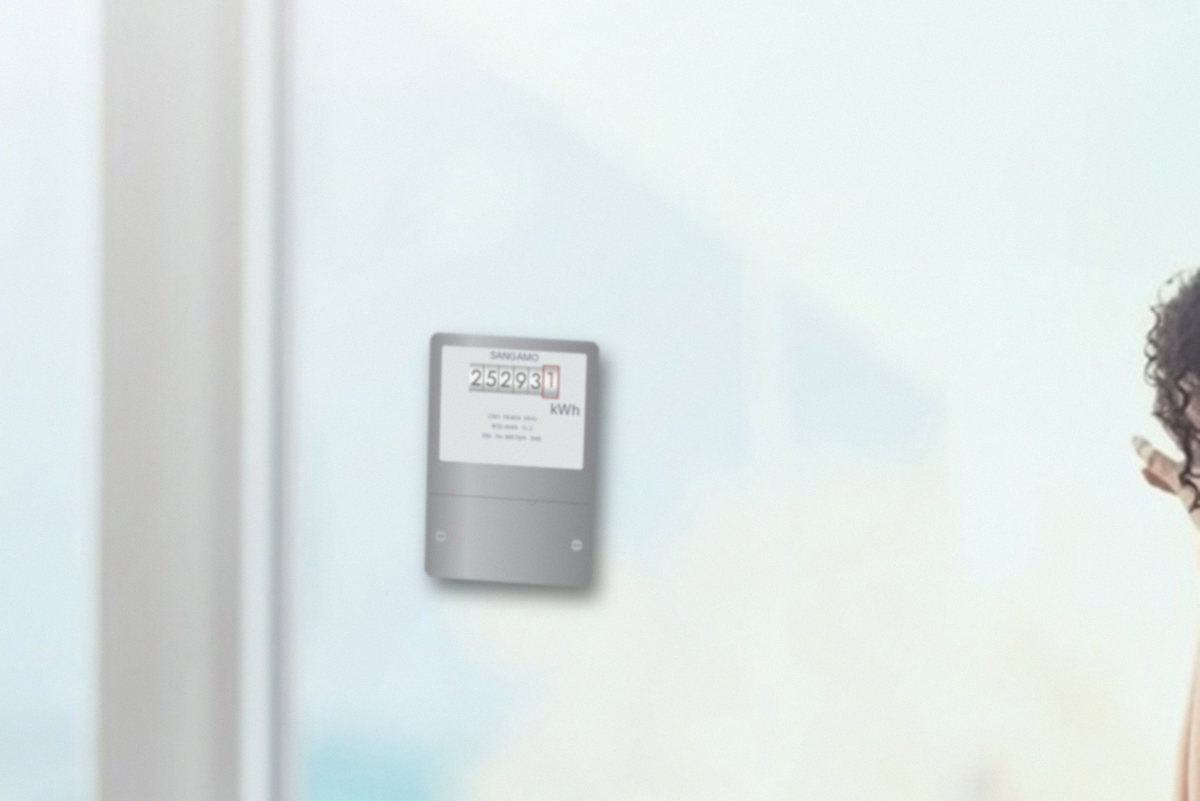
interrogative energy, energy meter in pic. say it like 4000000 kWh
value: 25293.1 kWh
